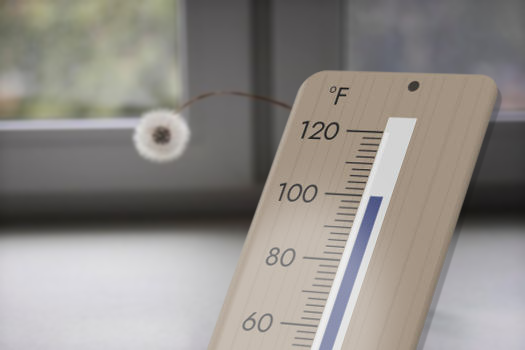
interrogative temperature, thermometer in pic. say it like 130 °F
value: 100 °F
